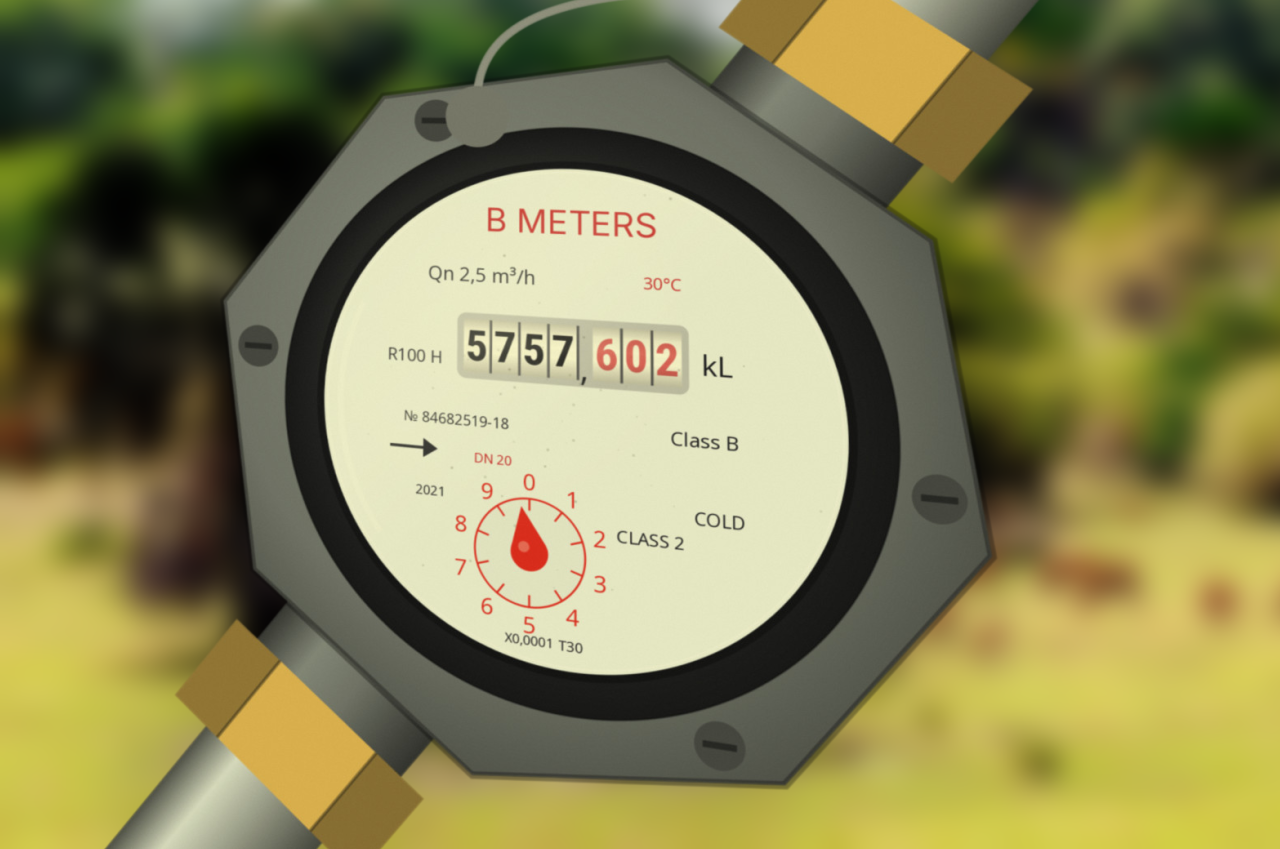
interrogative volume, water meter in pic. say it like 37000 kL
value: 5757.6019 kL
